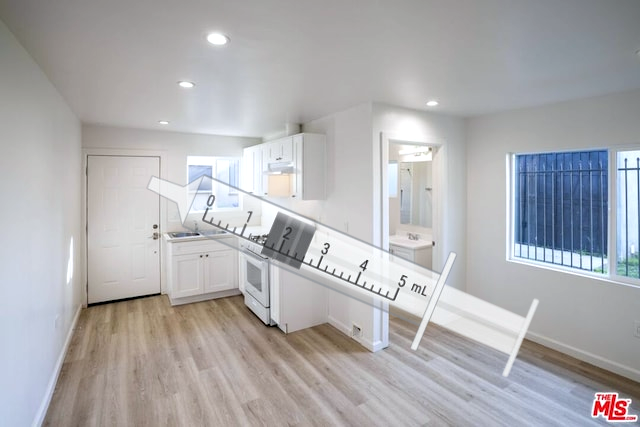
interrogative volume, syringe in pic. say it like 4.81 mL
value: 1.6 mL
